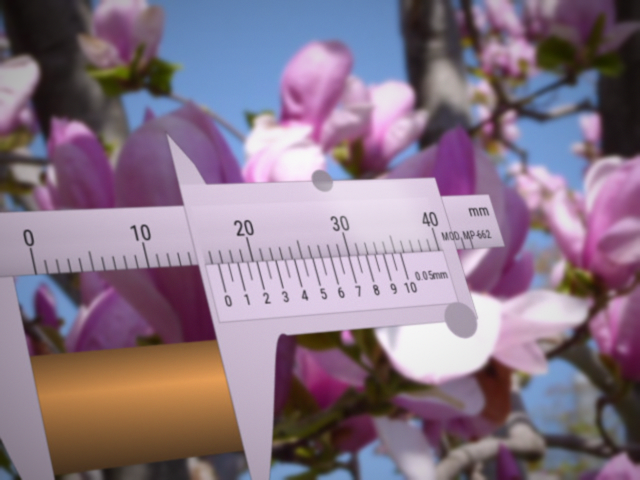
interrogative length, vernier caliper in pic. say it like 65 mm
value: 16.6 mm
